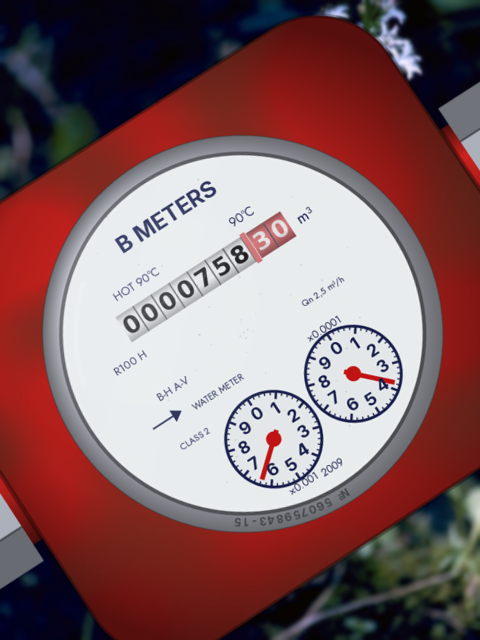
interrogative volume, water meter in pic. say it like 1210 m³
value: 758.3063 m³
